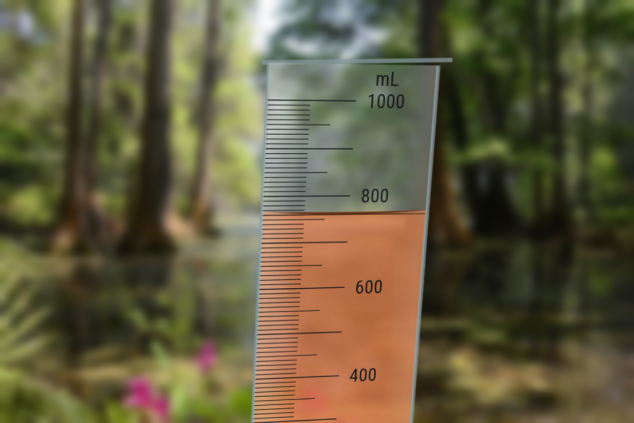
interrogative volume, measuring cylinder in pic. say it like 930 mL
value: 760 mL
